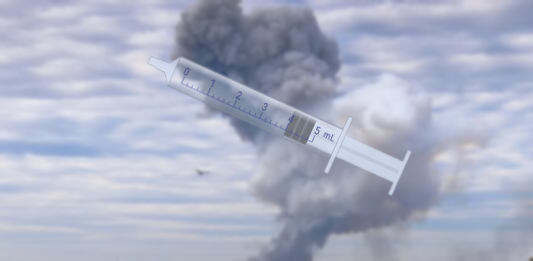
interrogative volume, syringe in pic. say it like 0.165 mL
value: 4 mL
